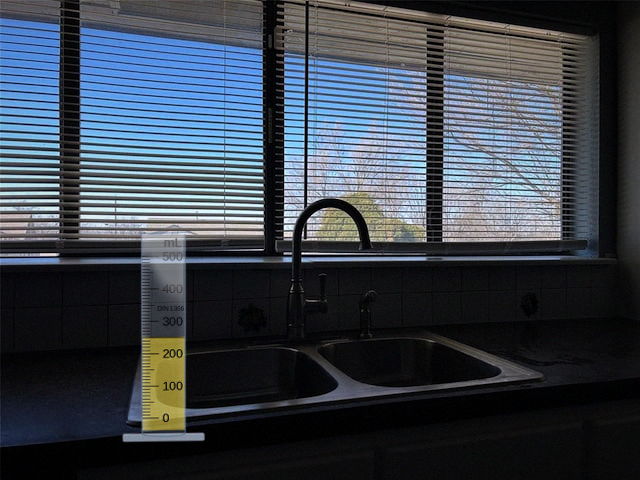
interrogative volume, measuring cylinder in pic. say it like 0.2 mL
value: 250 mL
